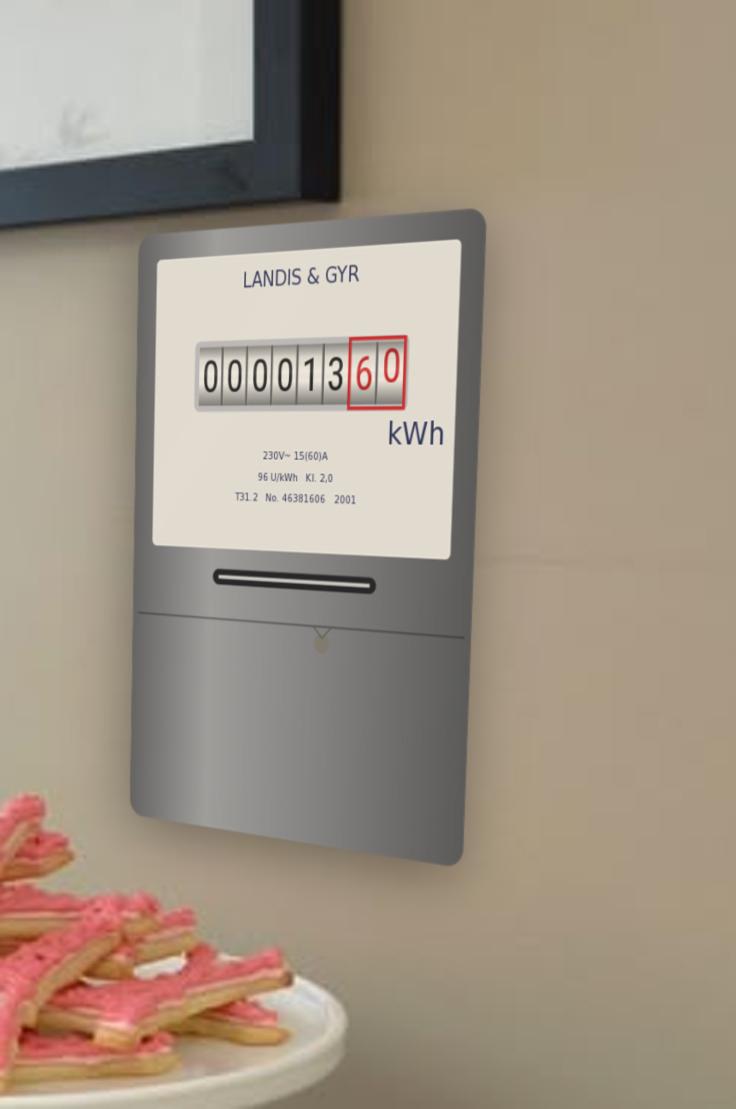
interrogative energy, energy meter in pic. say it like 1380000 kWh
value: 13.60 kWh
